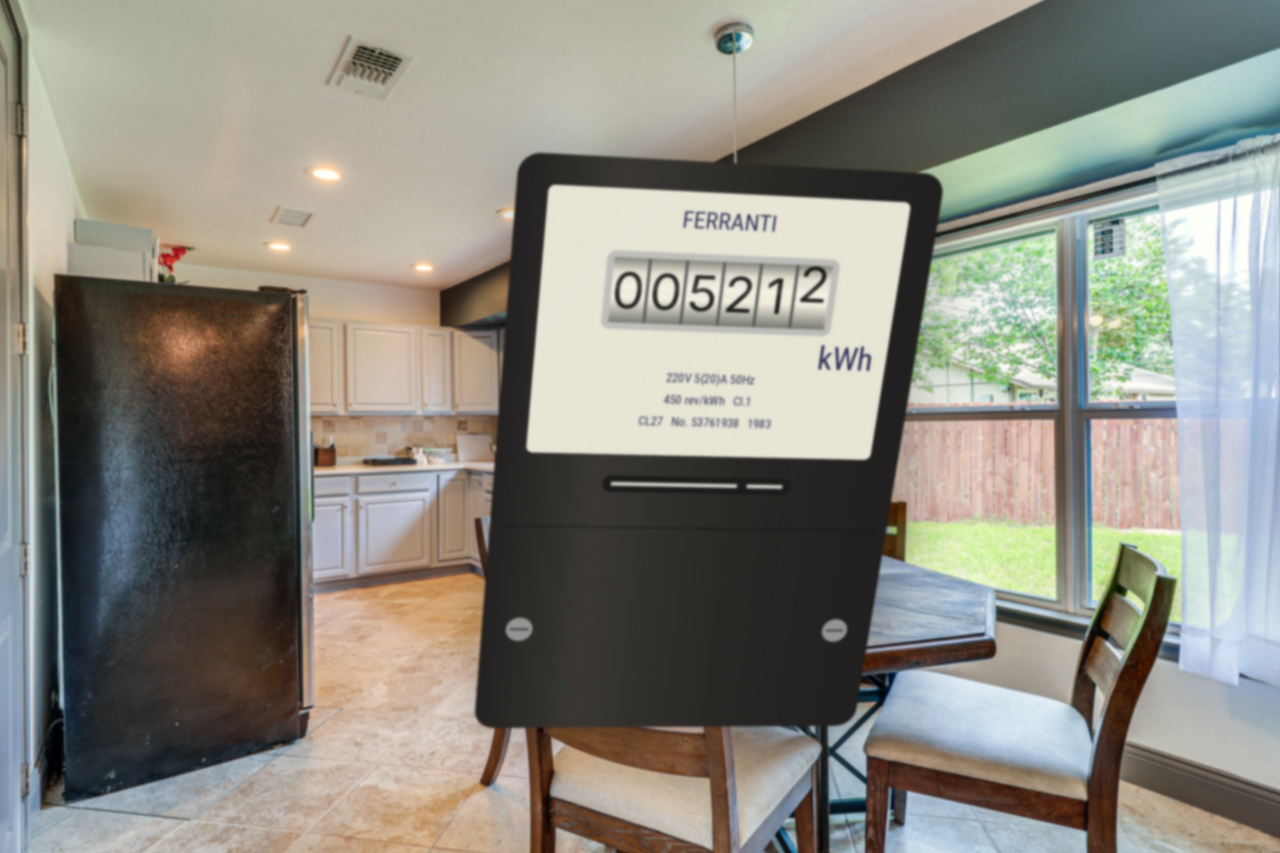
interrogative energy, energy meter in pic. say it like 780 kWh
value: 5212 kWh
